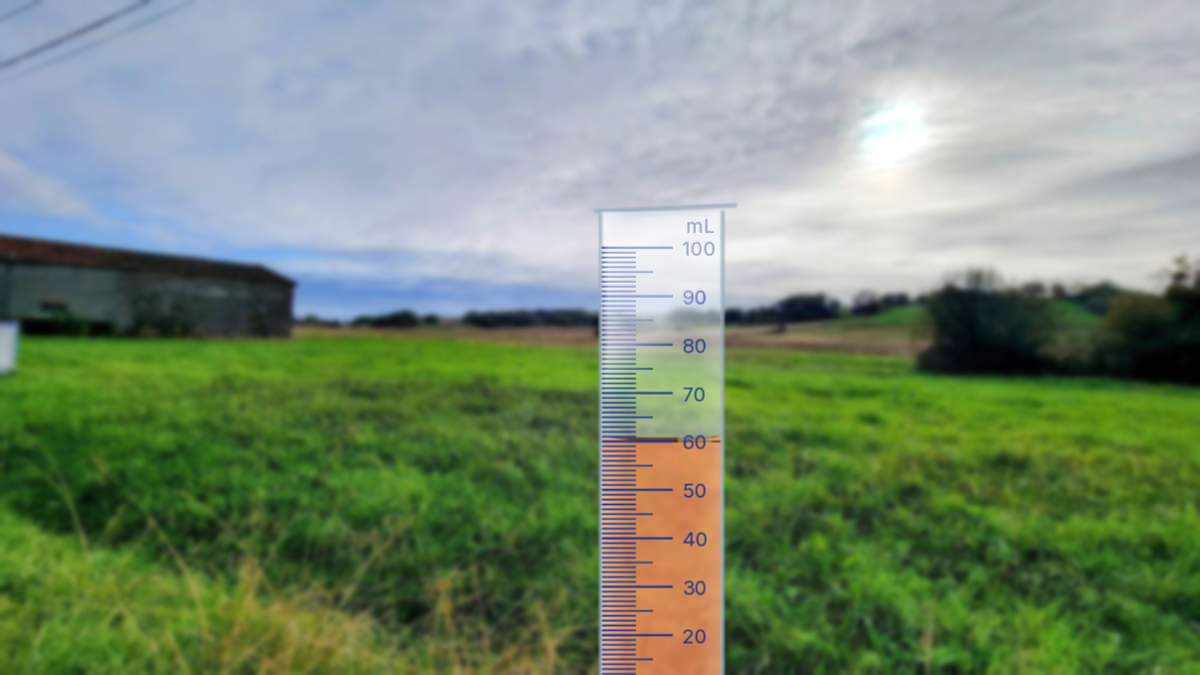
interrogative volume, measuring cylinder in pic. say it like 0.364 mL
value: 60 mL
